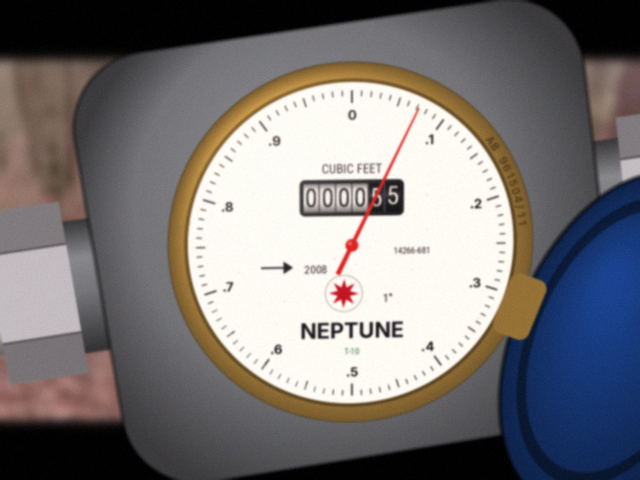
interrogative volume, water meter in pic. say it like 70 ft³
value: 55.07 ft³
